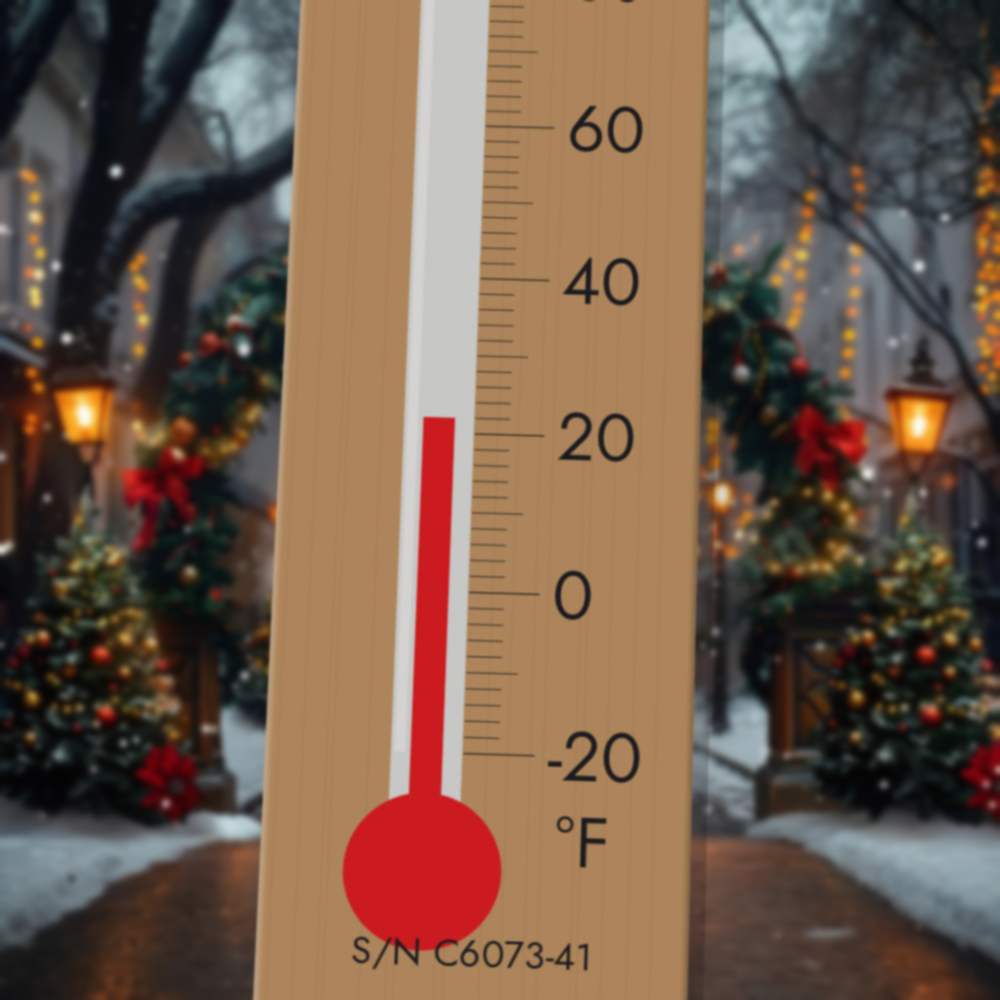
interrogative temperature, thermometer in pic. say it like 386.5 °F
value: 22 °F
